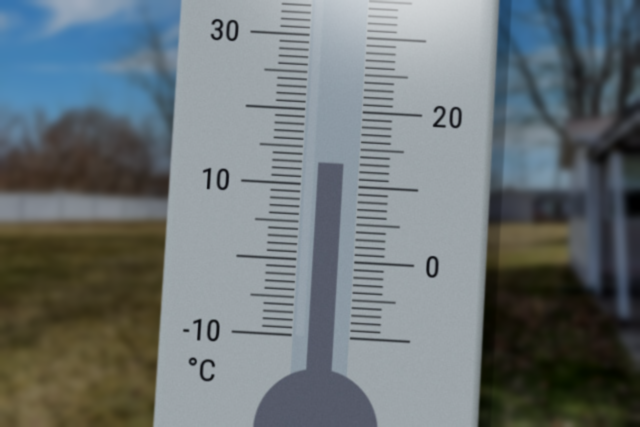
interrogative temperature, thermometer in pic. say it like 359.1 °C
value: 13 °C
